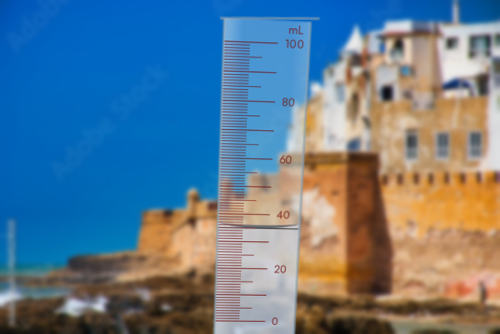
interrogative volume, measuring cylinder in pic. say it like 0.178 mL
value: 35 mL
